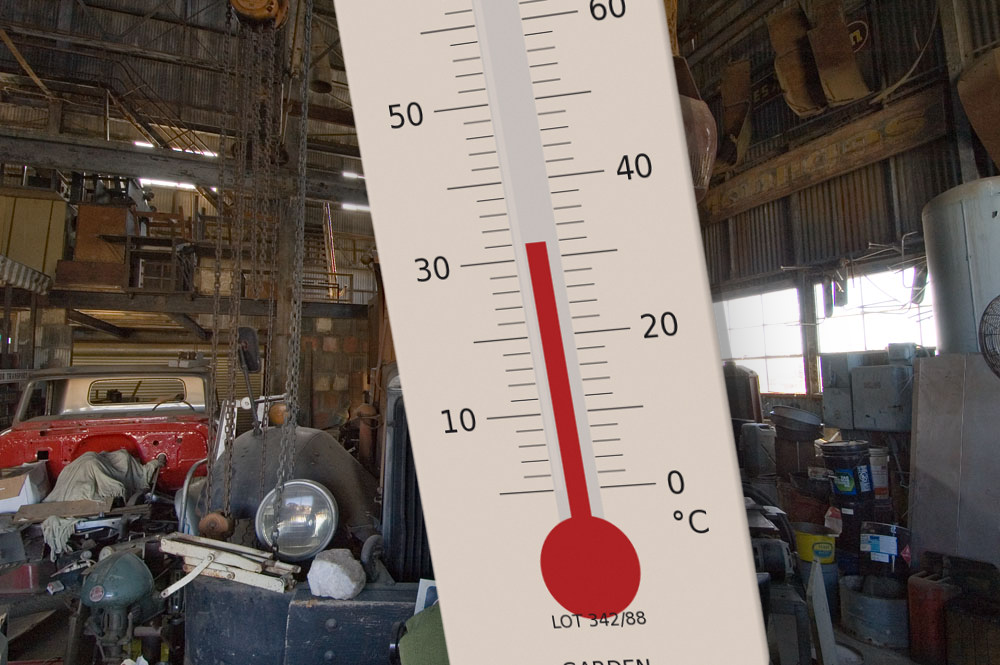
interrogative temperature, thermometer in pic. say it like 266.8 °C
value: 32 °C
